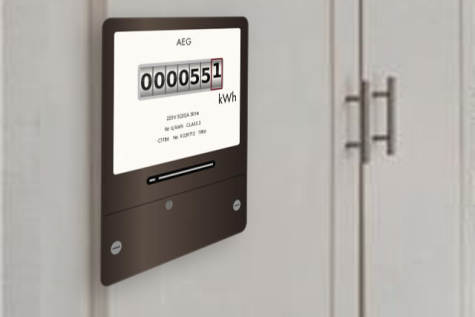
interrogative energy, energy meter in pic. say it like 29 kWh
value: 55.1 kWh
